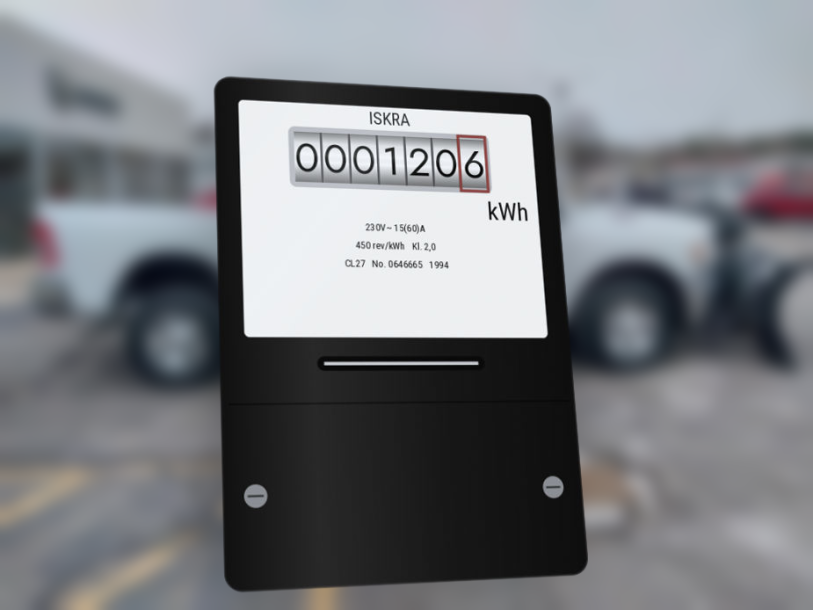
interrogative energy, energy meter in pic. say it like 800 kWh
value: 120.6 kWh
